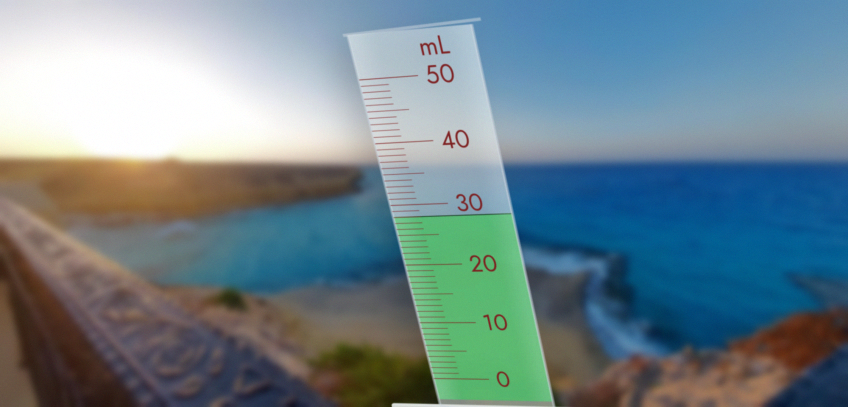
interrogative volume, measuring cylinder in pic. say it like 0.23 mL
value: 28 mL
